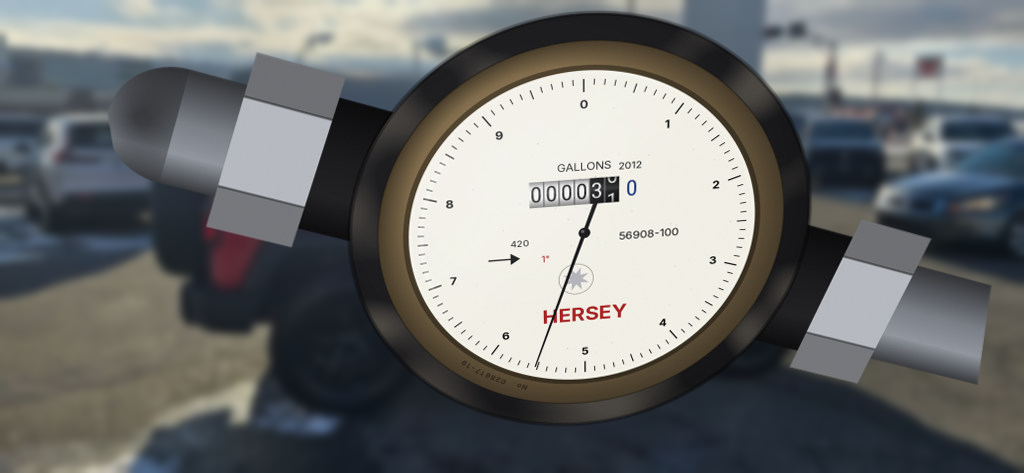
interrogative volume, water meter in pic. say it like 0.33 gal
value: 305.5 gal
